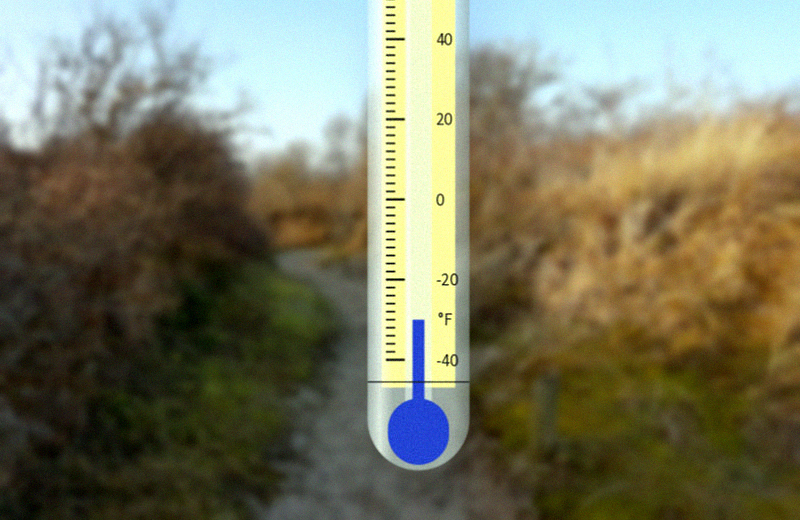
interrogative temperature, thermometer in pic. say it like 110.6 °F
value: -30 °F
